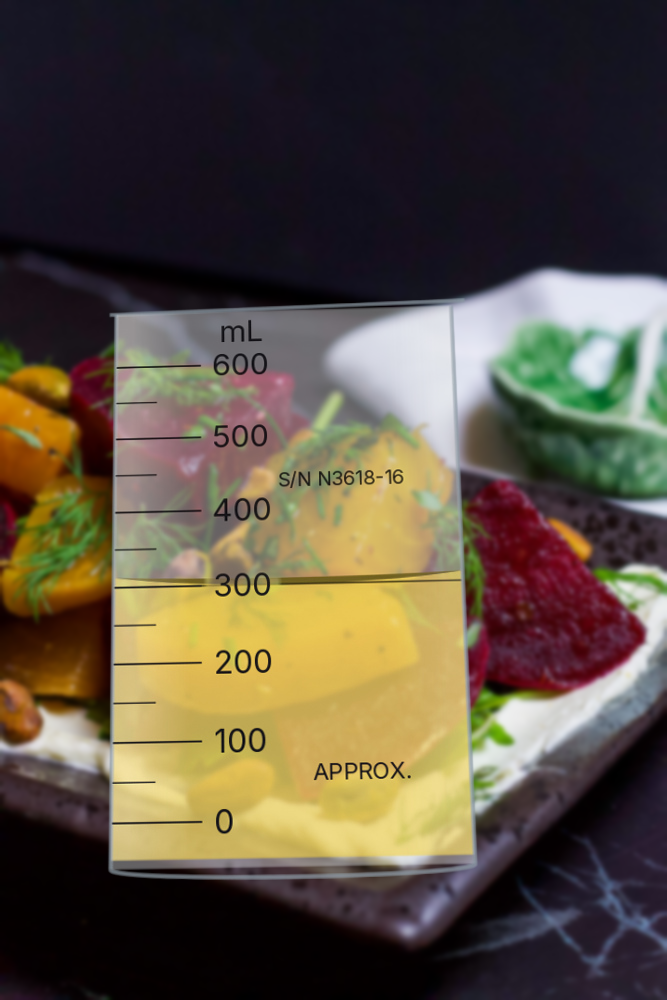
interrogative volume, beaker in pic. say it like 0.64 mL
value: 300 mL
